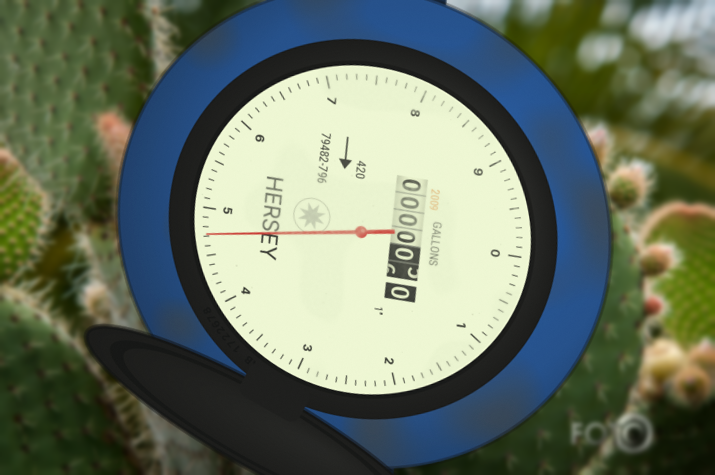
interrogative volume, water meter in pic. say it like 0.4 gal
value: 54.7 gal
